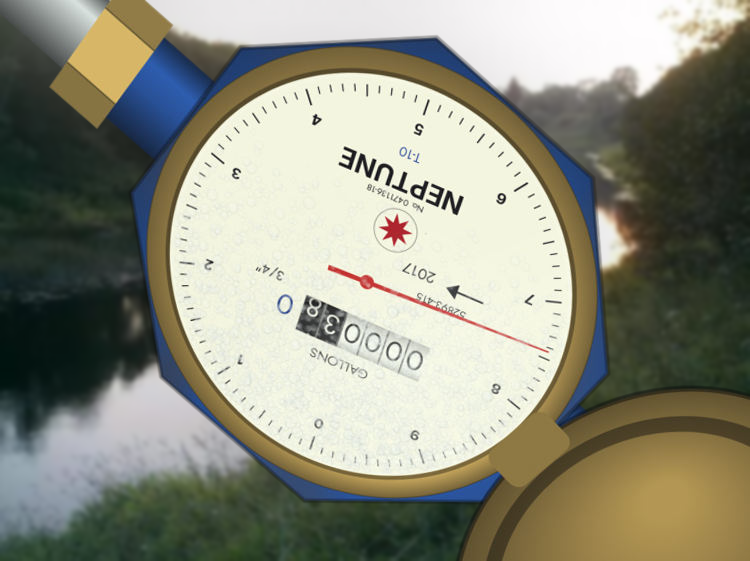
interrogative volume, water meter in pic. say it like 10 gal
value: 377.4 gal
